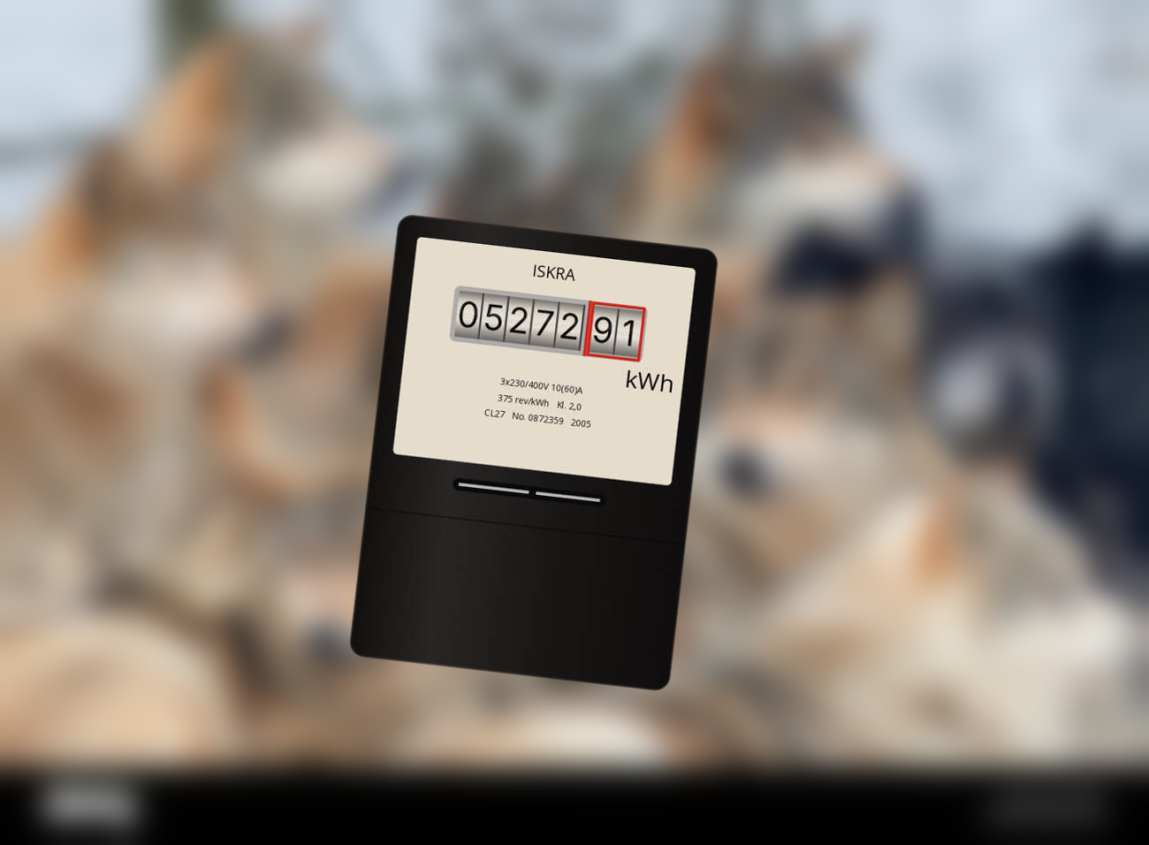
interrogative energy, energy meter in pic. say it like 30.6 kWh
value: 5272.91 kWh
